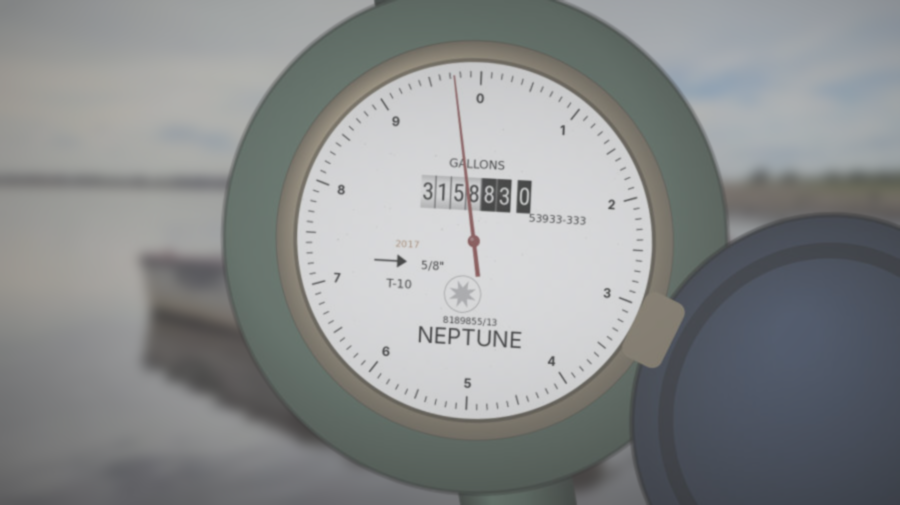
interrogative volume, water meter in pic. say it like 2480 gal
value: 3158829.7 gal
